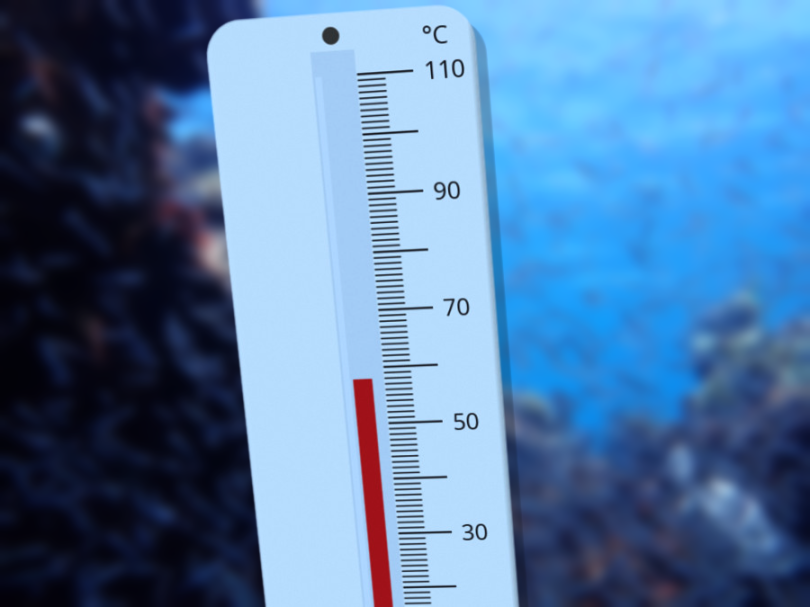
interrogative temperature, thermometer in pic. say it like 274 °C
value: 58 °C
